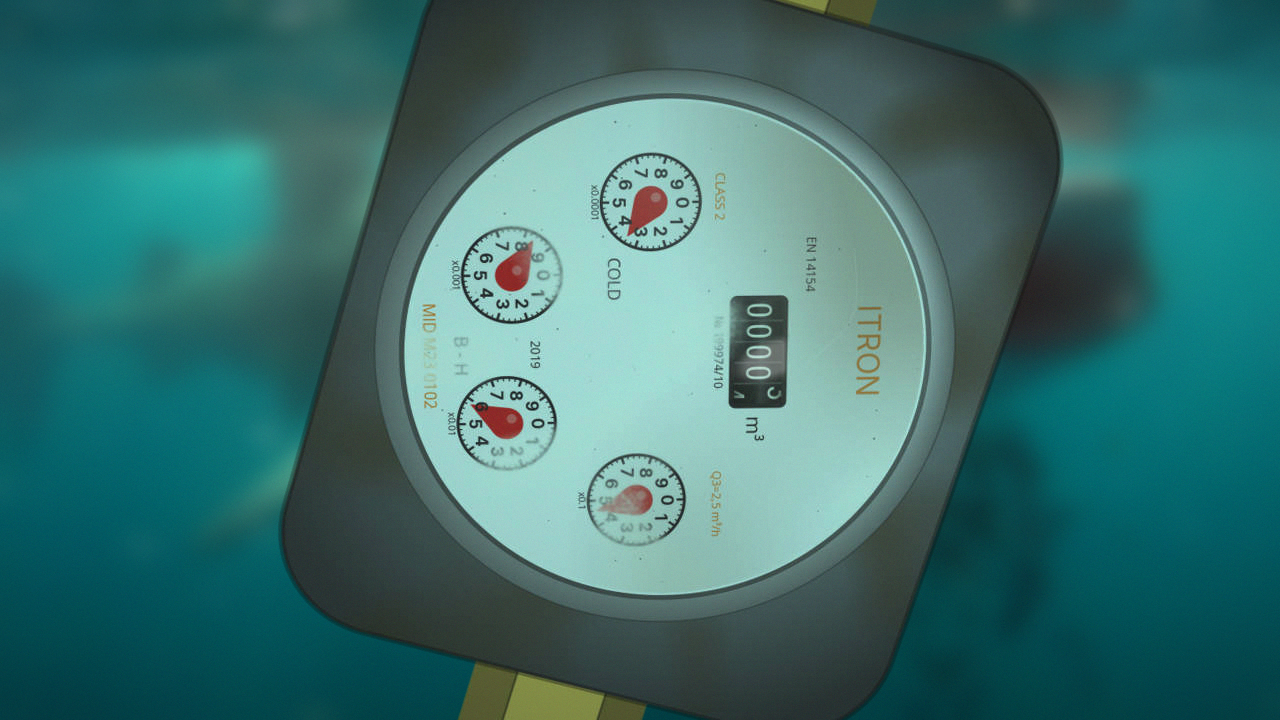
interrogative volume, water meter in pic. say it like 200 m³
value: 3.4583 m³
